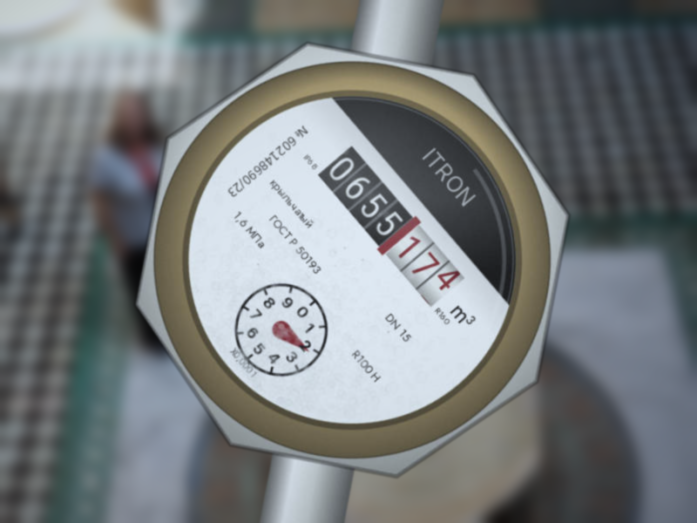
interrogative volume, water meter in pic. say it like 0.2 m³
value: 655.1742 m³
